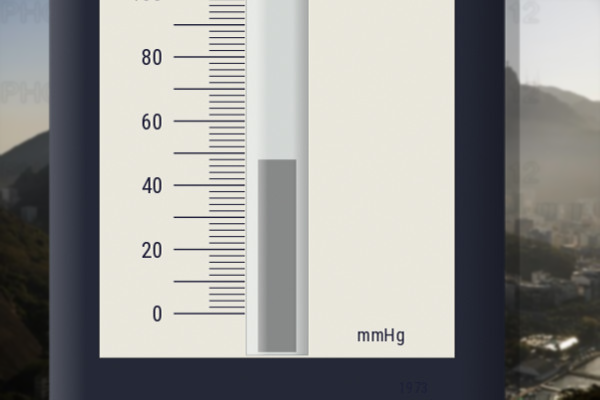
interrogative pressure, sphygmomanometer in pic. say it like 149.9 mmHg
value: 48 mmHg
